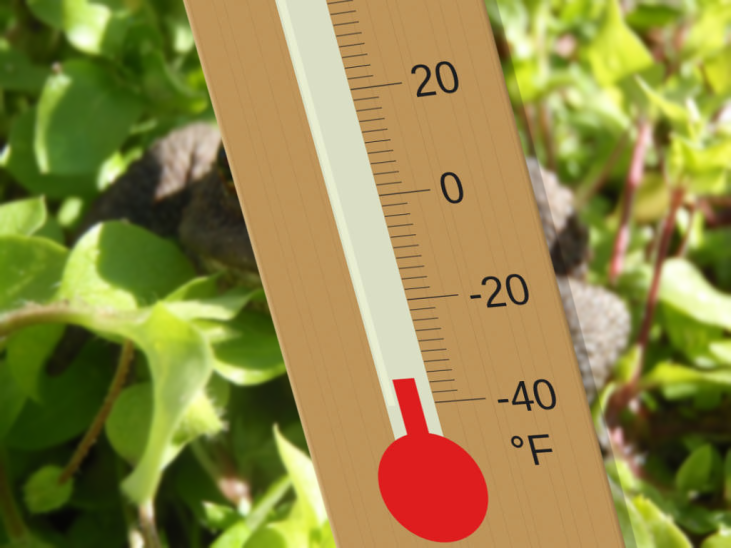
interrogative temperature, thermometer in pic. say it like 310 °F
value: -35 °F
